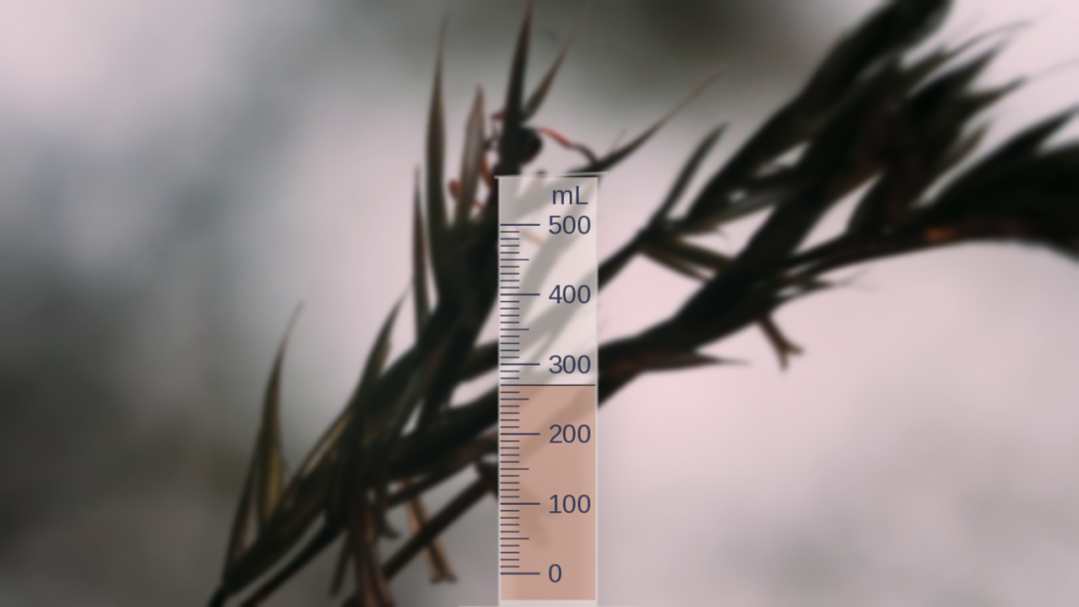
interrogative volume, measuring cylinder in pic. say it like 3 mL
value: 270 mL
